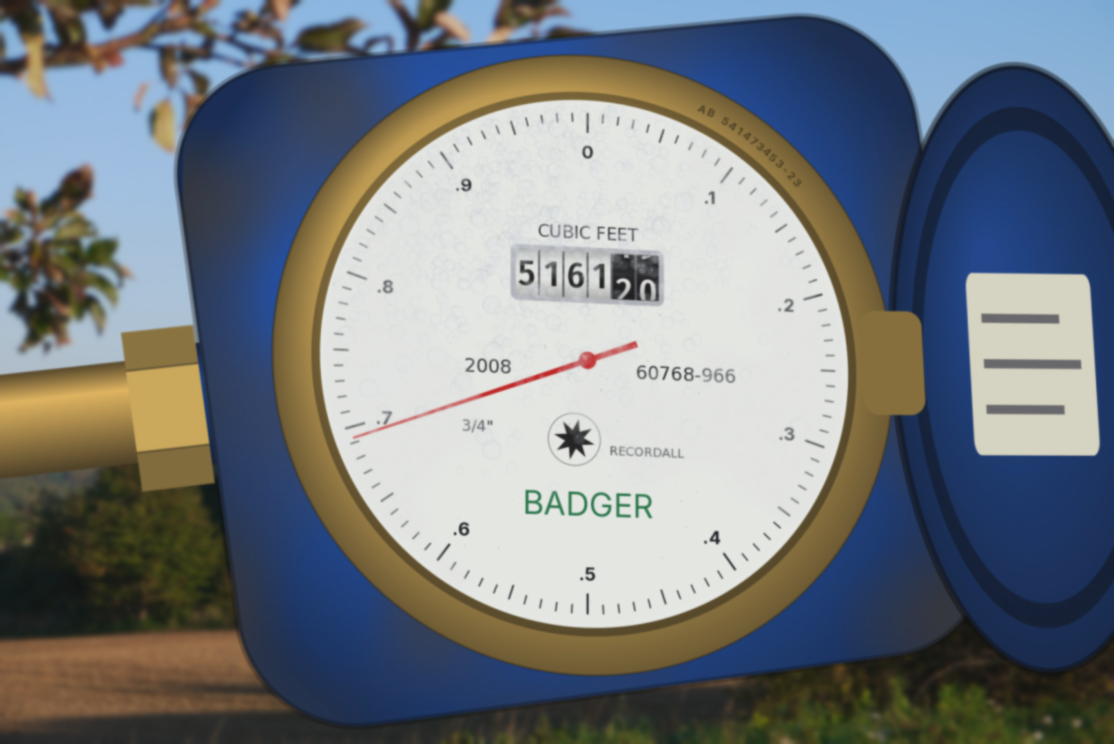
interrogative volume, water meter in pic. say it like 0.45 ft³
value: 516119.69 ft³
